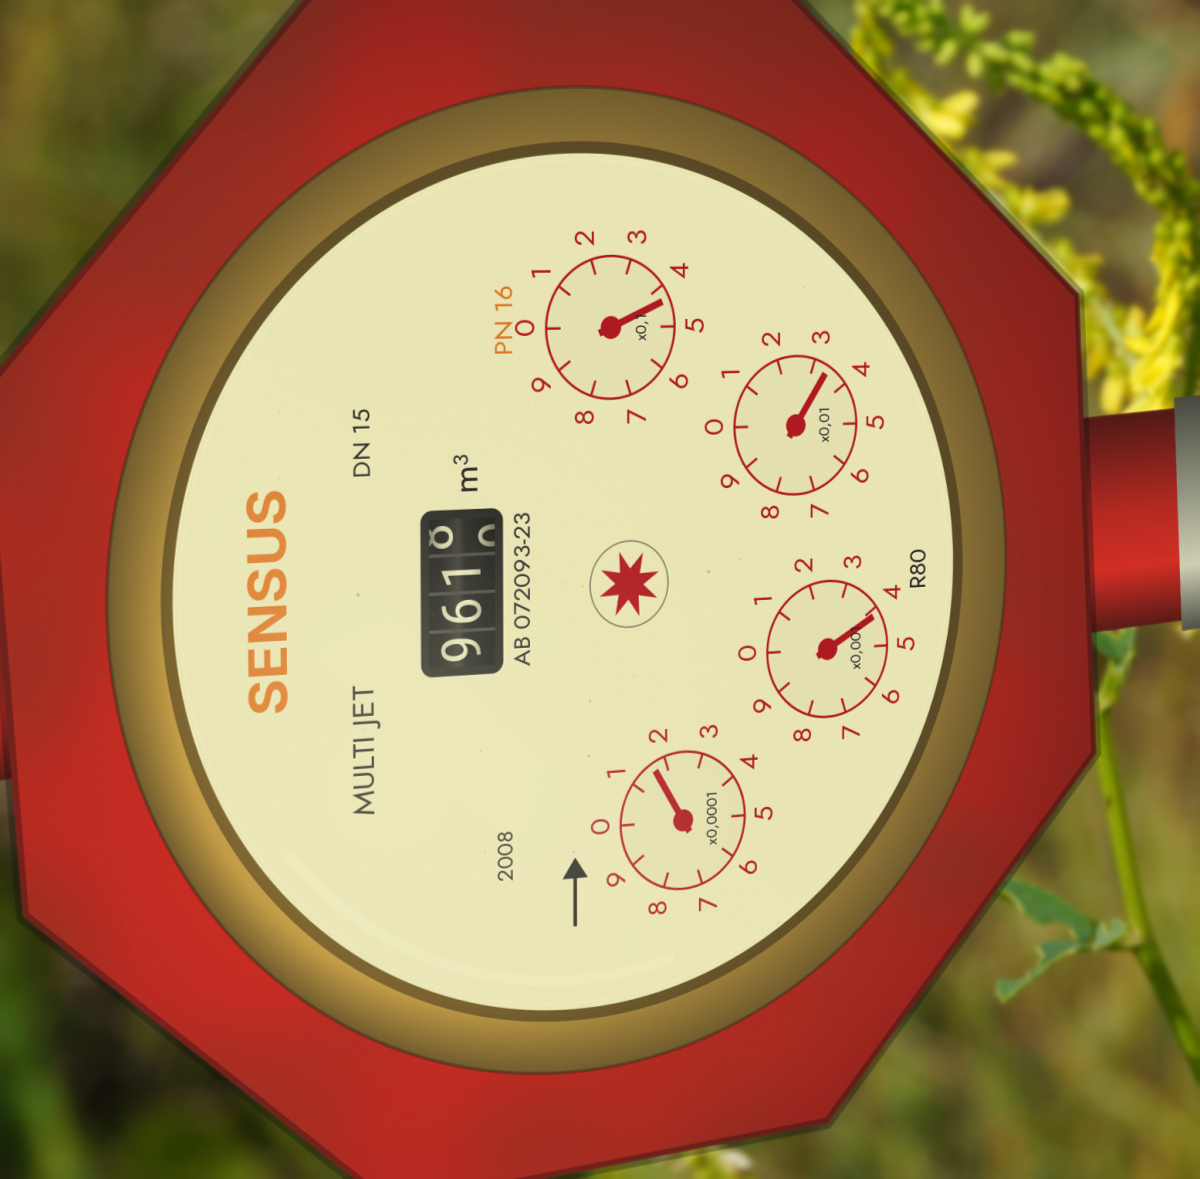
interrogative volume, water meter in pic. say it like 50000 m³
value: 9618.4341 m³
